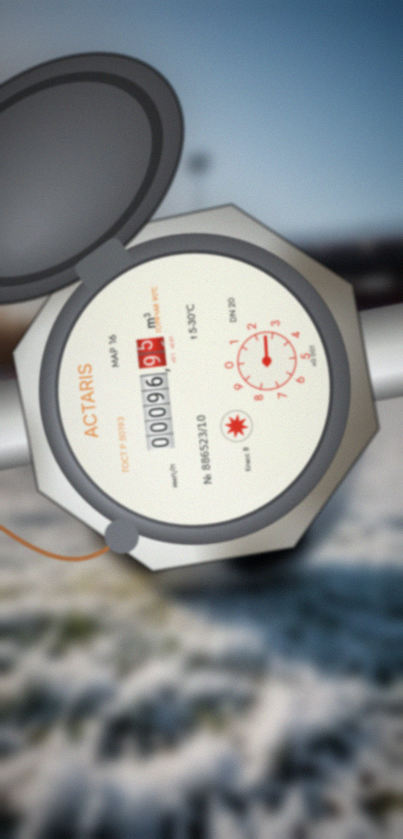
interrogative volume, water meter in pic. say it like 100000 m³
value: 96.952 m³
